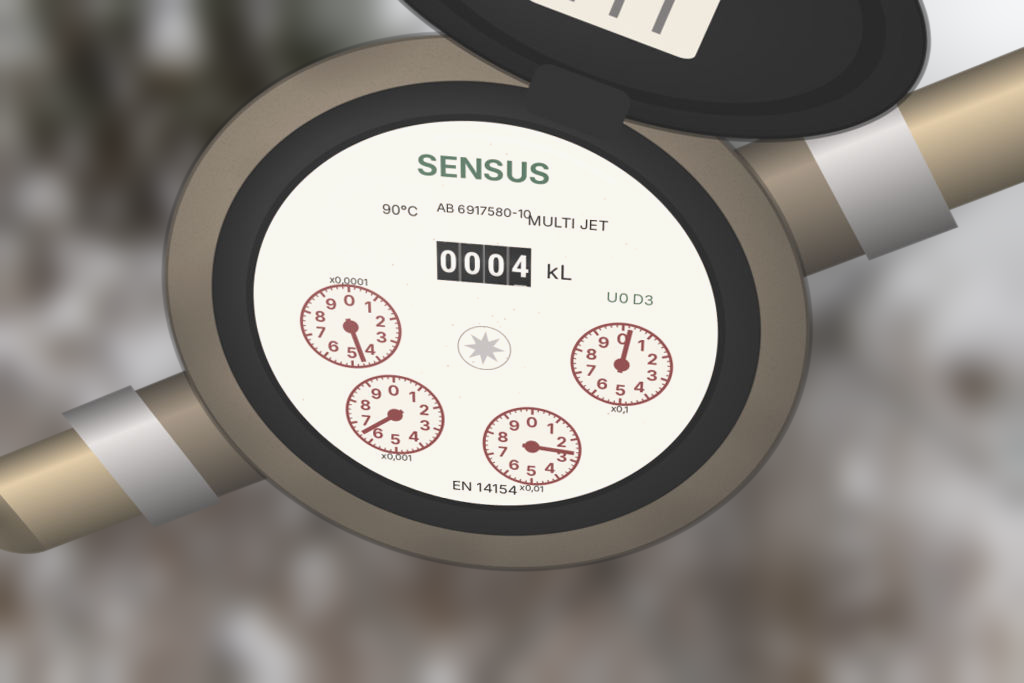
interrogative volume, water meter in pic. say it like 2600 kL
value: 4.0264 kL
